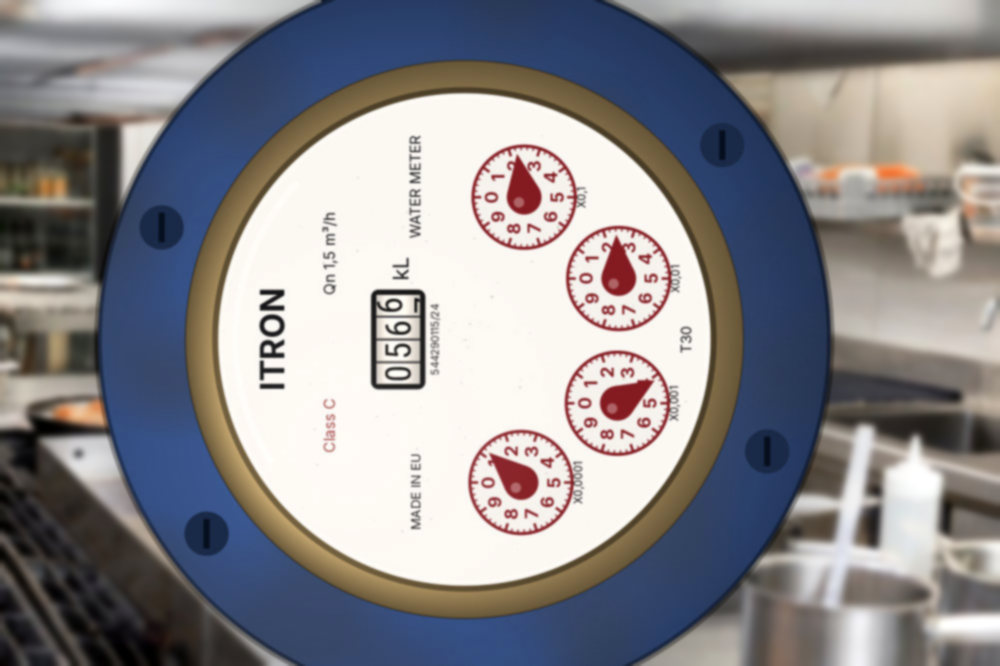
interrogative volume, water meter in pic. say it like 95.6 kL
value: 566.2241 kL
